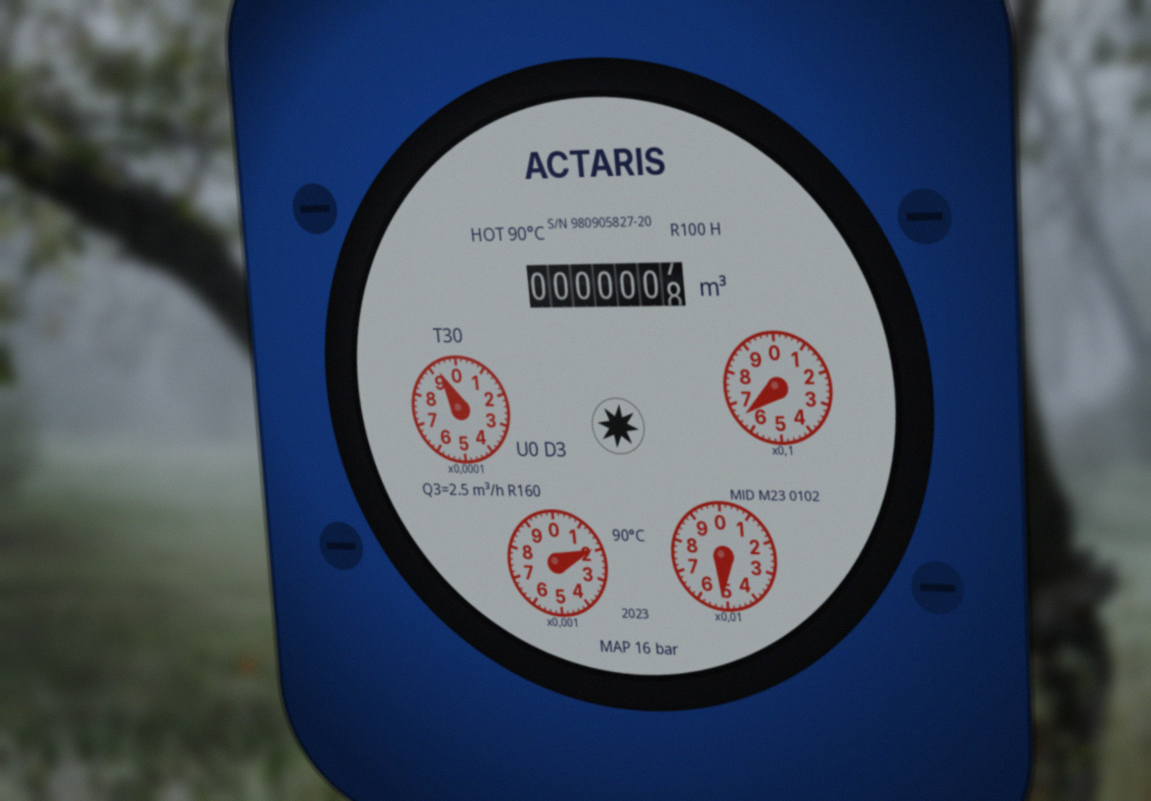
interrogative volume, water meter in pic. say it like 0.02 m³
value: 7.6519 m³
